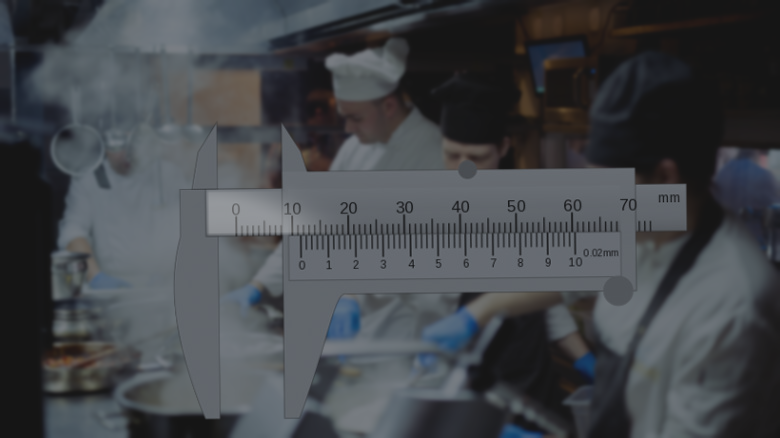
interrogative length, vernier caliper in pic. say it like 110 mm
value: 11.5 mm
